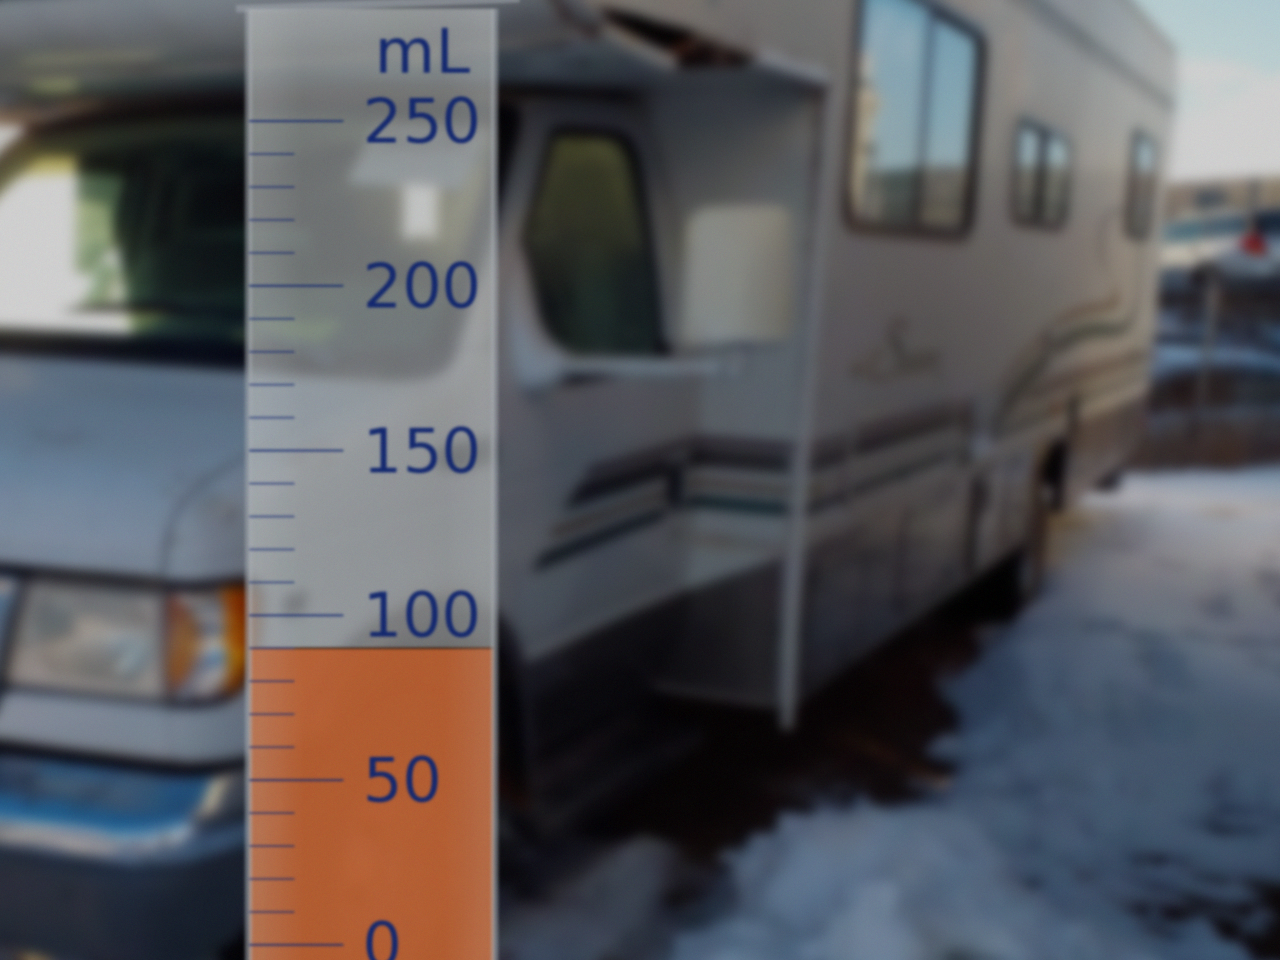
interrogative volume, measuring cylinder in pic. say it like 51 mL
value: 90 mL
